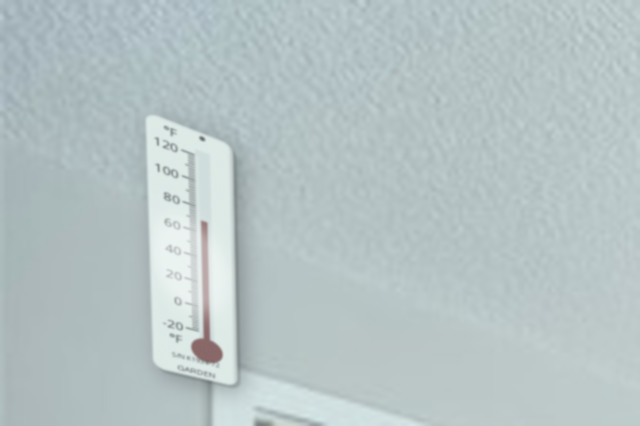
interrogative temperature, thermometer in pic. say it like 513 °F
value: 70 °F
